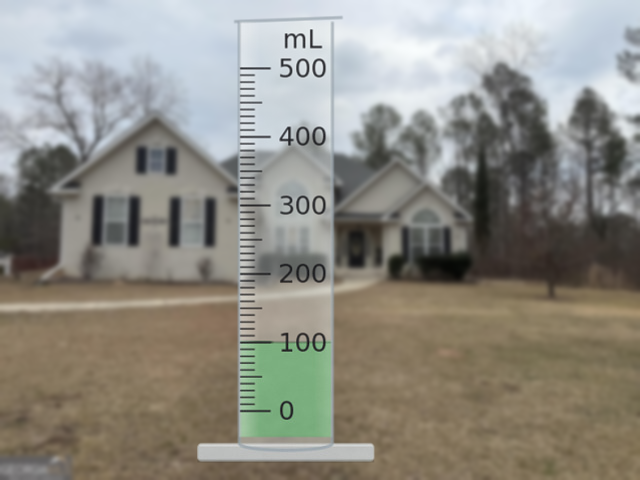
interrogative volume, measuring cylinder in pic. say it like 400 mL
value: 100 mL
